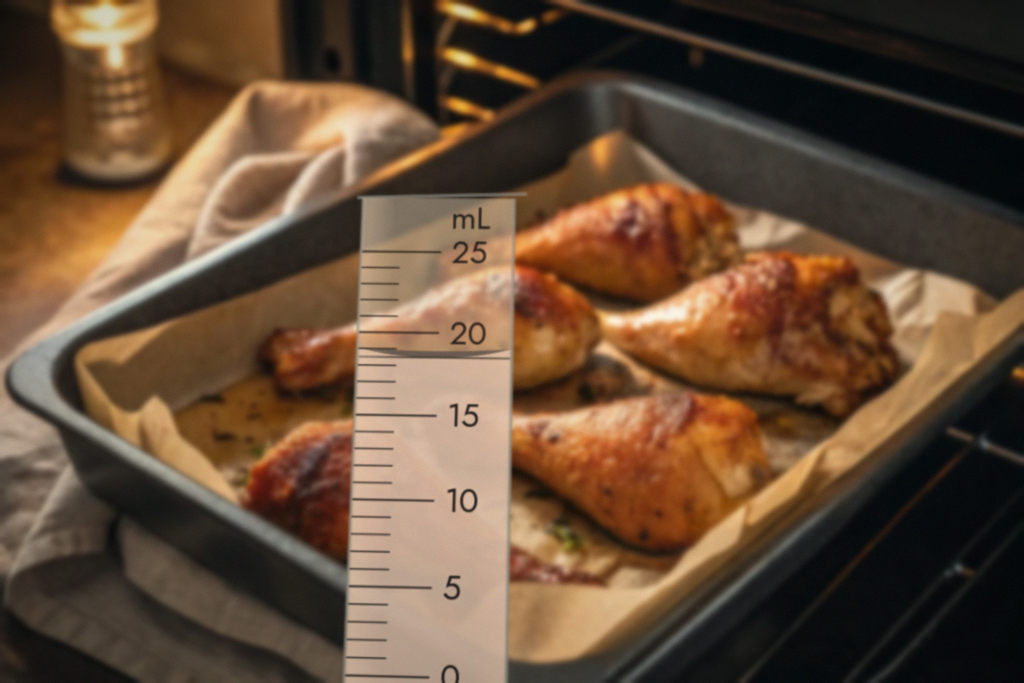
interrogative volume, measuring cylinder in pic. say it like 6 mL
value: 18.5 mL
